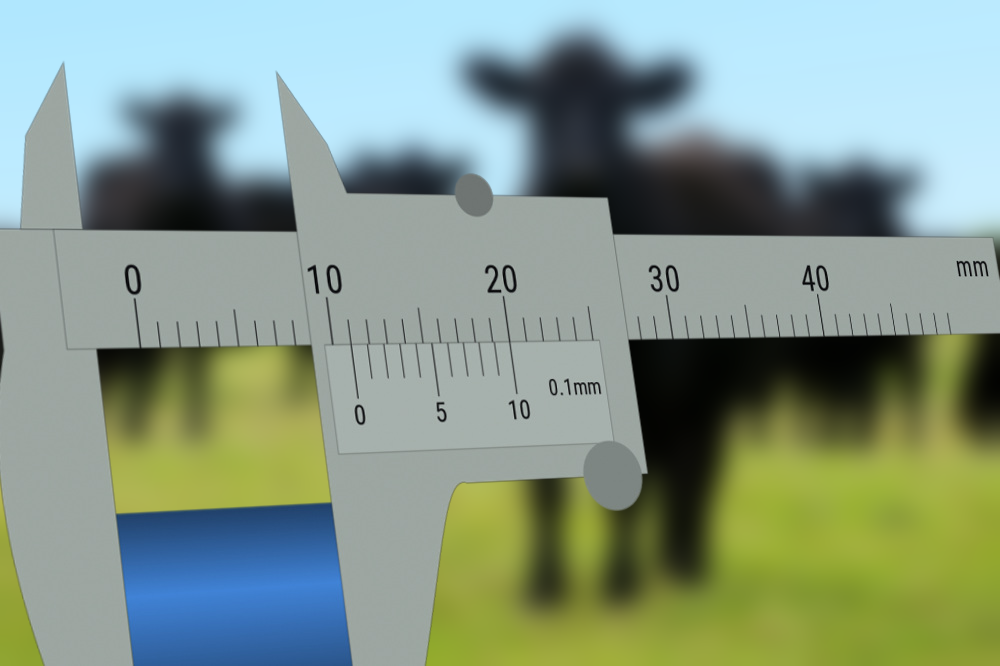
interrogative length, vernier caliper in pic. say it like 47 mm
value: 11.0 mm
